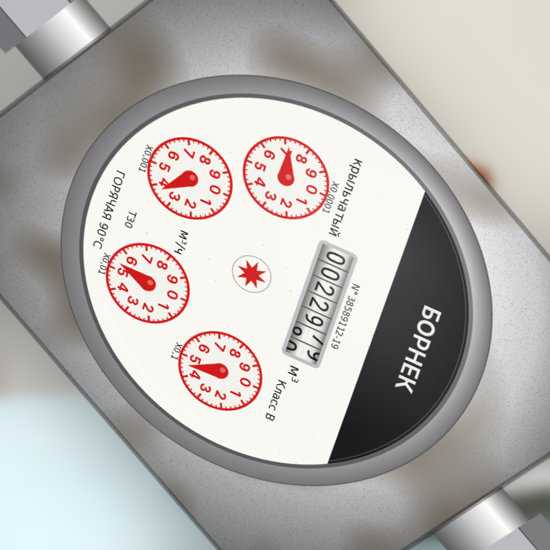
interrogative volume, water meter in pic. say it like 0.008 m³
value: 22979.4537 m³
